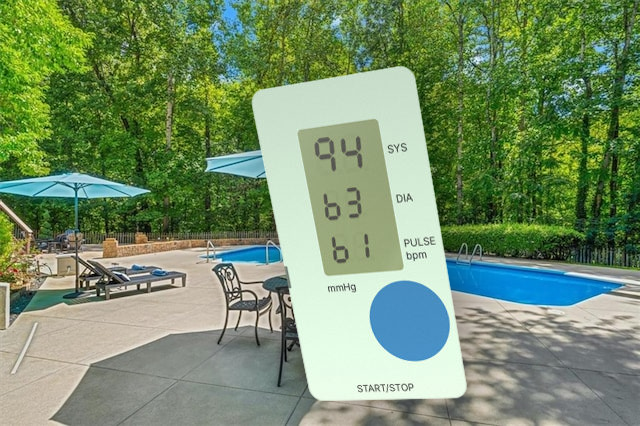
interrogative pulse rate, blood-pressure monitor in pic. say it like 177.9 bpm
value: 61 bpm
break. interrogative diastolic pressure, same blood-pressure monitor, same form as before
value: 63 mmHg
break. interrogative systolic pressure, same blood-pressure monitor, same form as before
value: 94 mmHg
